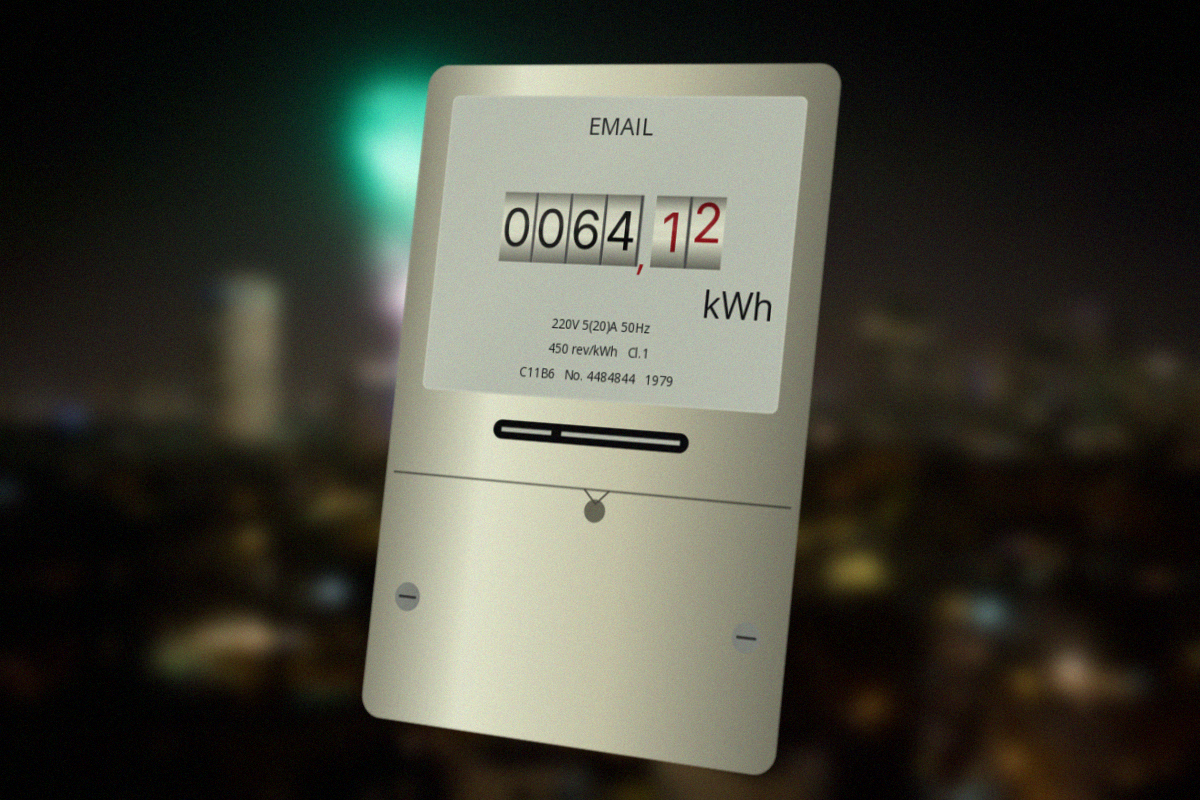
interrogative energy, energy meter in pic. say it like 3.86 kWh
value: 64.12 kWh
